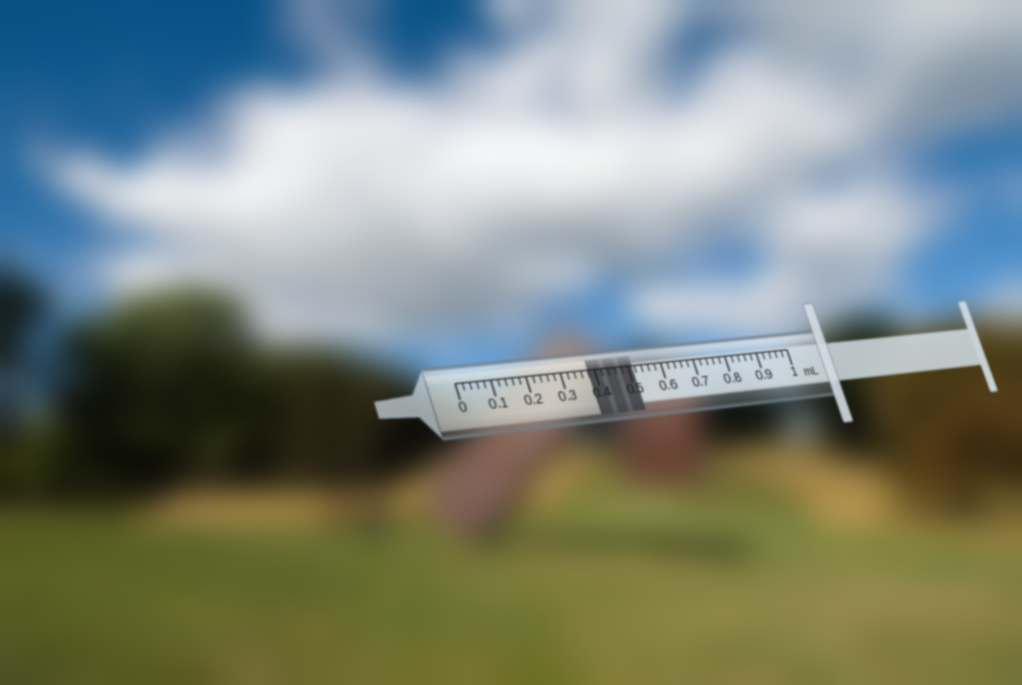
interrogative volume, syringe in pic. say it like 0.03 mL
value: 0.38 mL
